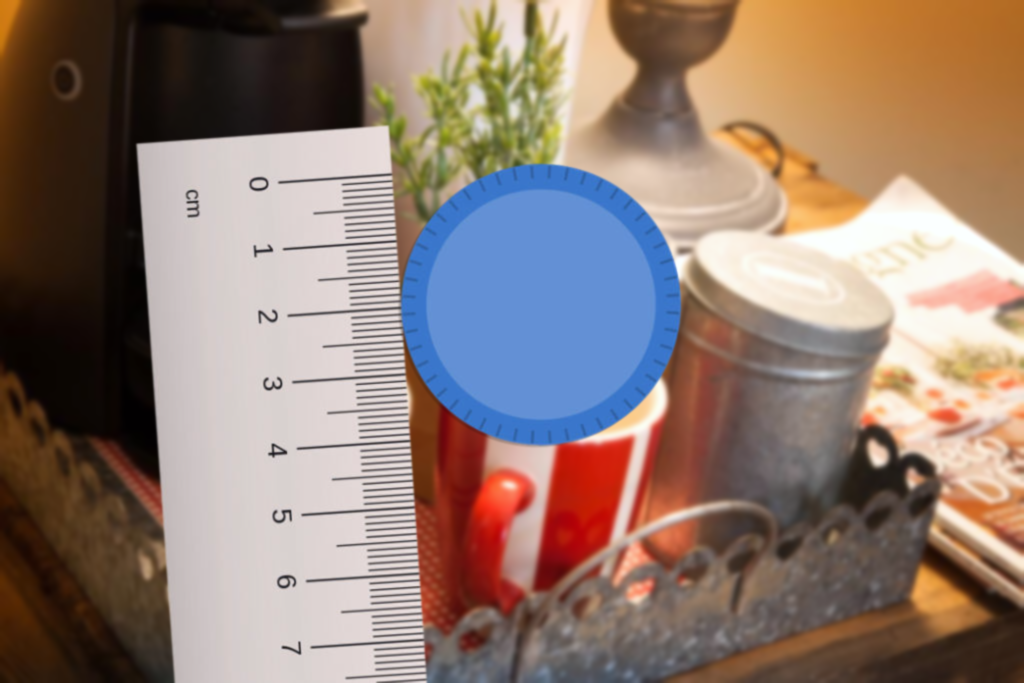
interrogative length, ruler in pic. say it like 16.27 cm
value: 4.2 cm
